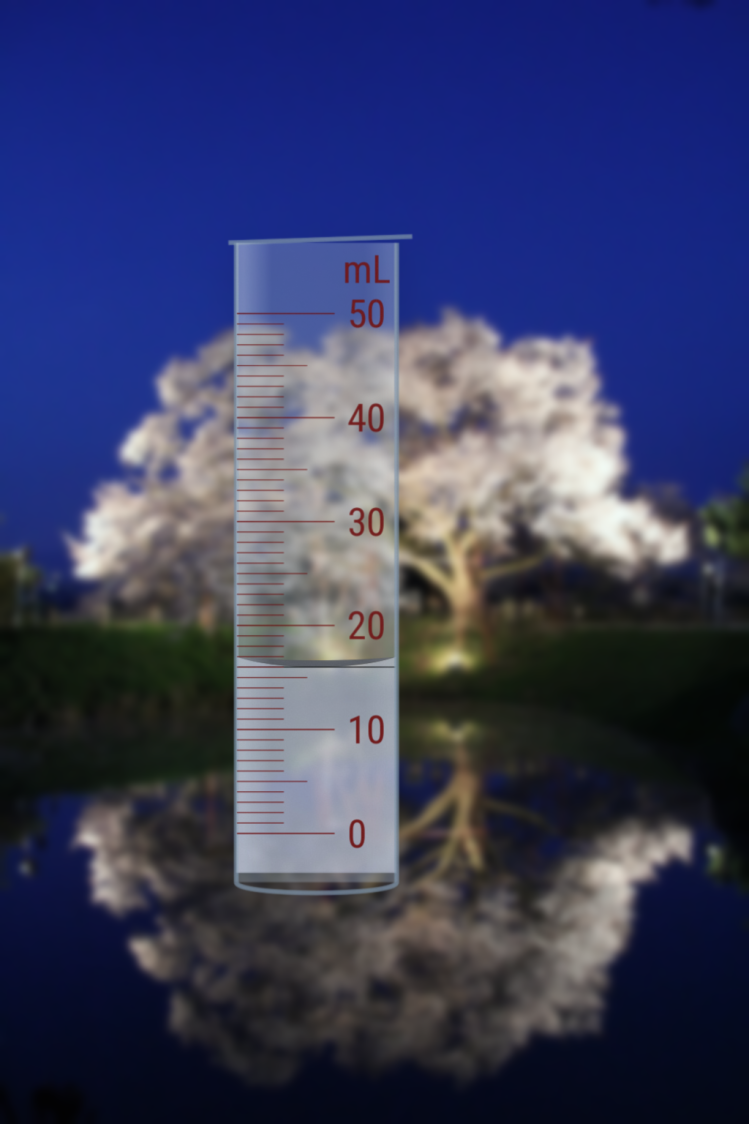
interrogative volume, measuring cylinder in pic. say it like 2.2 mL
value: 16 mL
